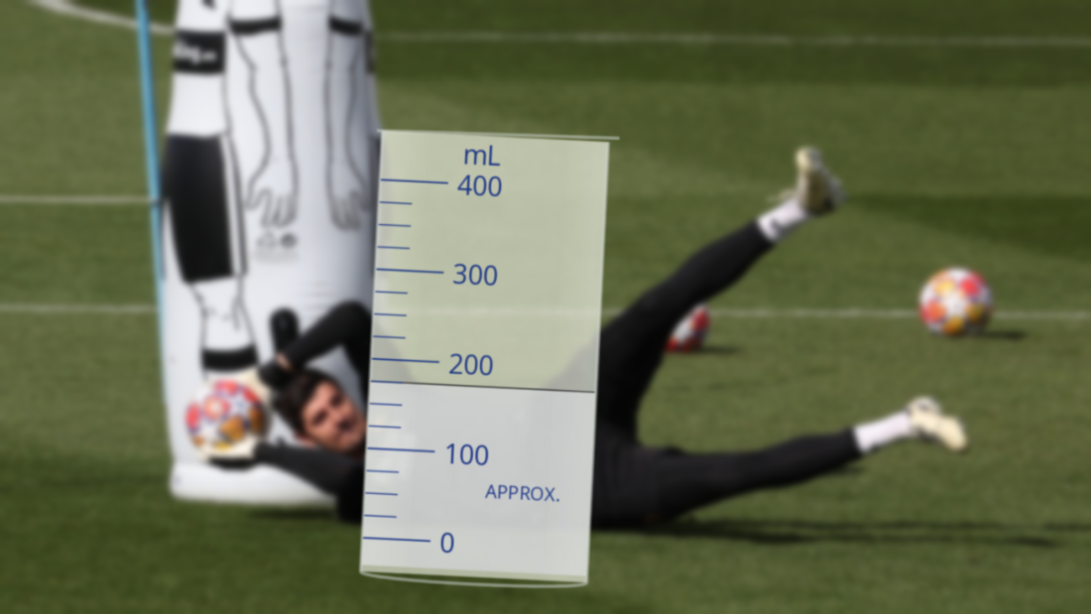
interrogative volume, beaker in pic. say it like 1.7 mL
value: 175 mL
